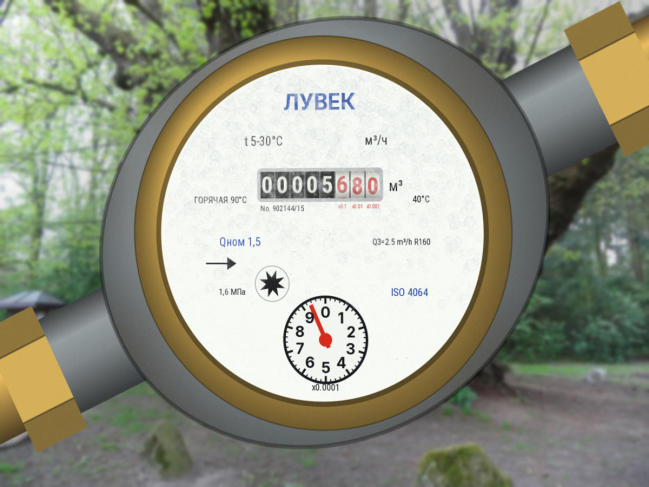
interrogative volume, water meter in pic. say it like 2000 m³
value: 5.6799 m³
